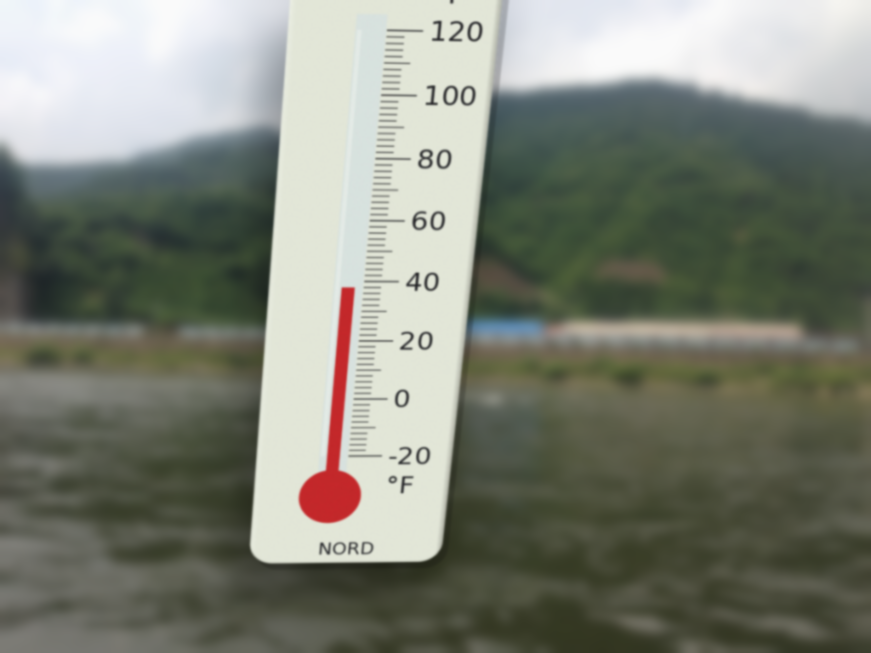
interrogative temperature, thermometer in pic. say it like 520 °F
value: 38 °F
